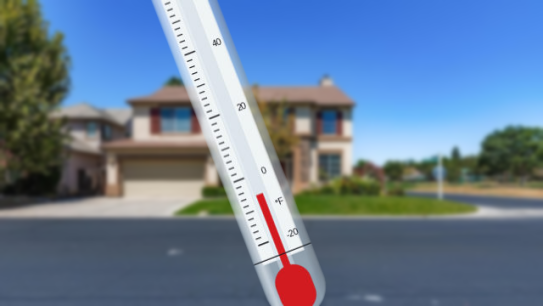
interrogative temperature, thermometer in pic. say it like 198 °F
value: -6 °F
